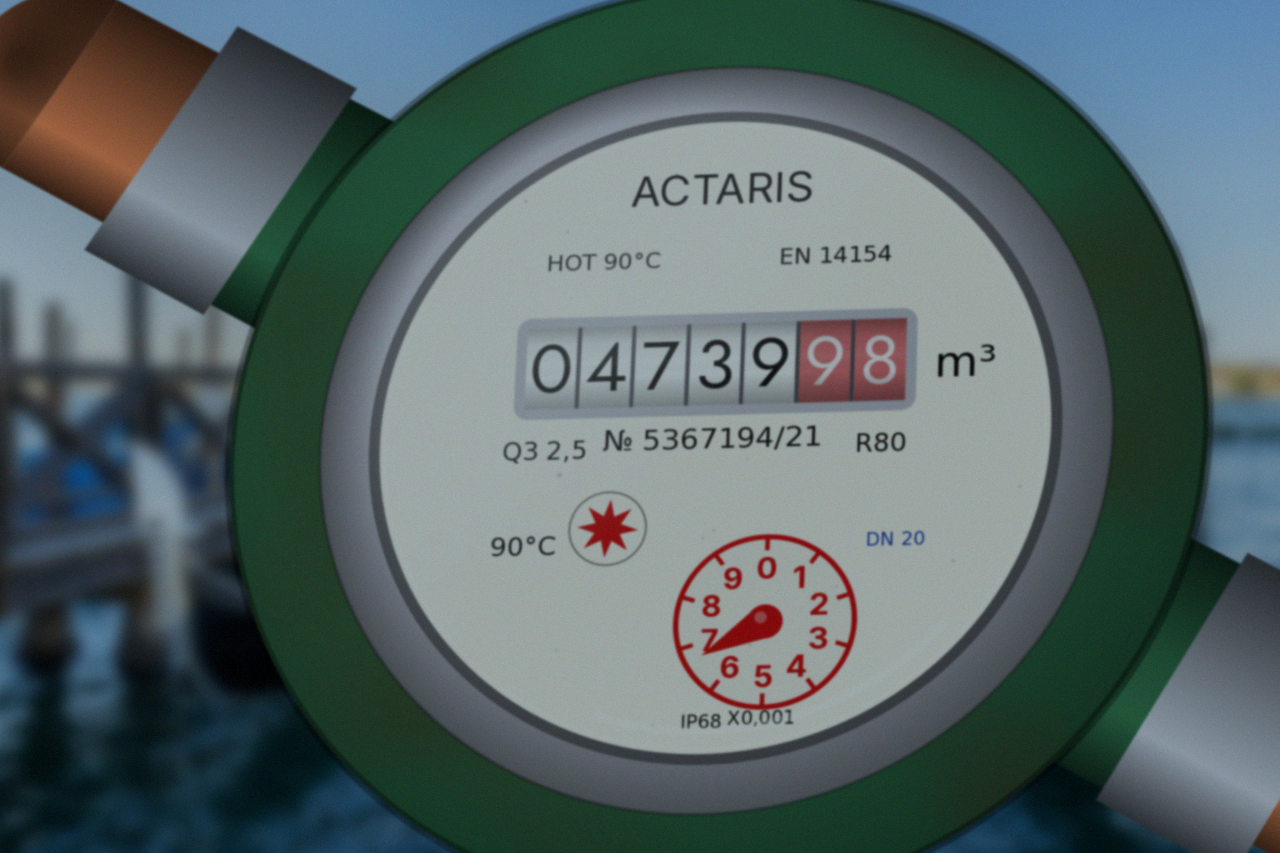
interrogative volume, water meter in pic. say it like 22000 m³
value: 4739.986 m³
